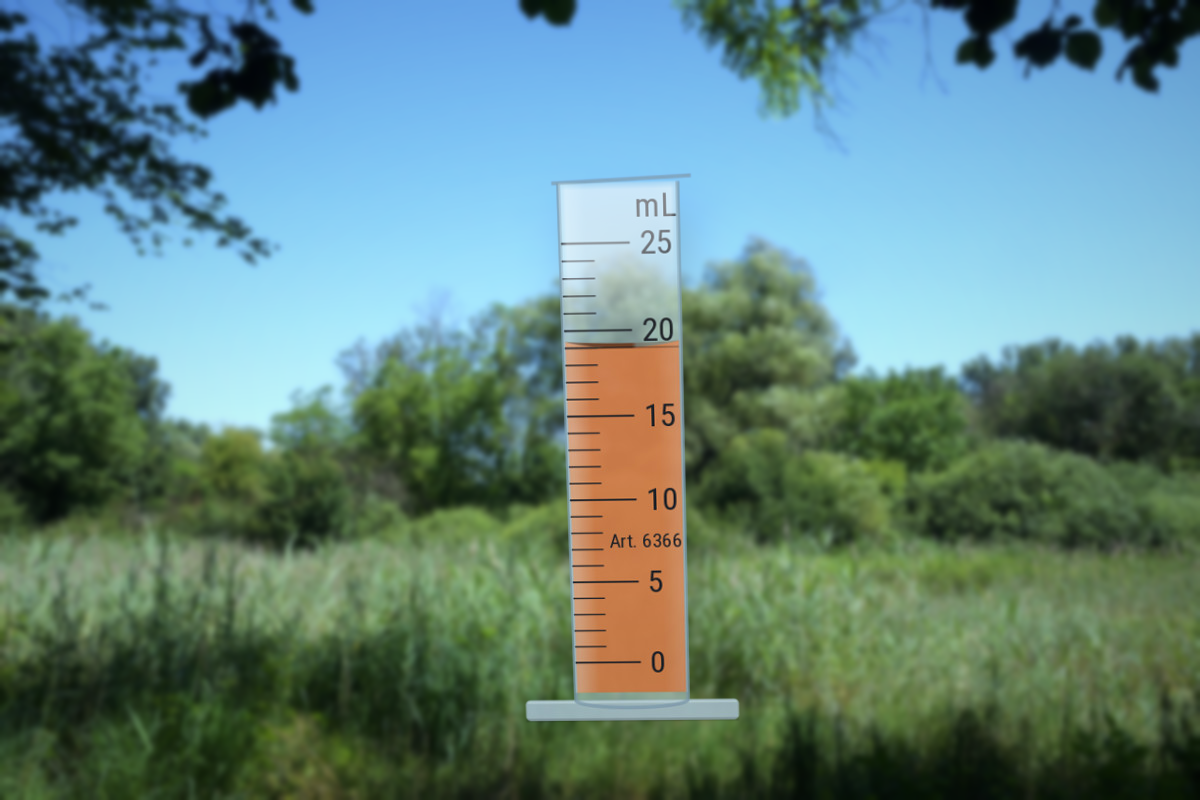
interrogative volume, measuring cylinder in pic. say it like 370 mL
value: 19 mL
